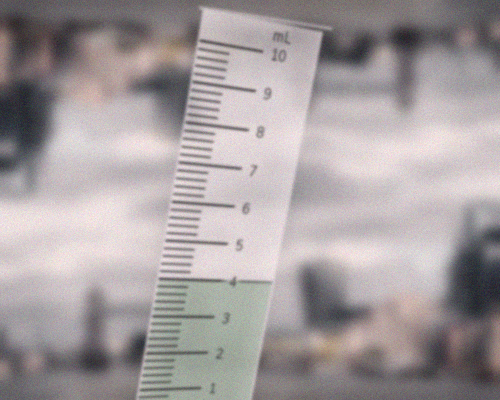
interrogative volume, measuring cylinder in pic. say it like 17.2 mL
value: 4 mL
